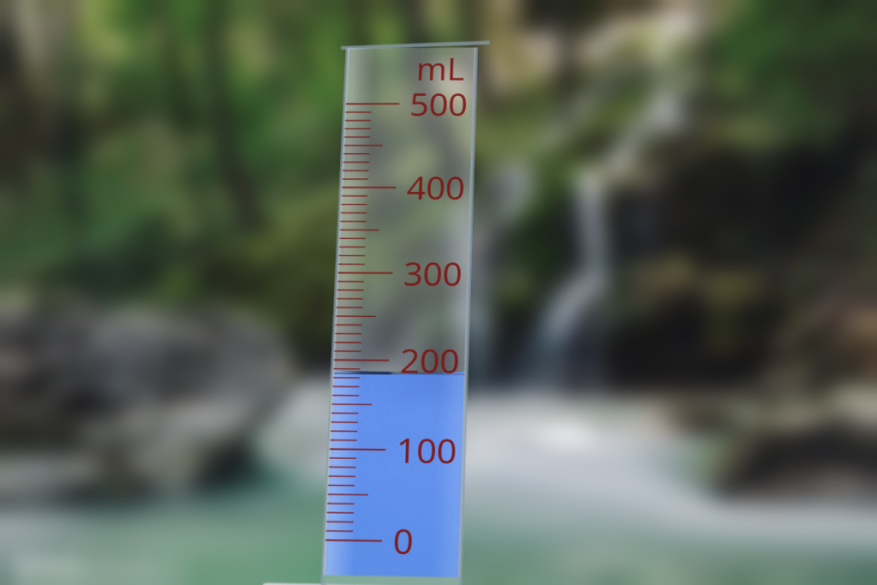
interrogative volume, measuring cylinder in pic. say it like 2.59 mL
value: 185 mL
